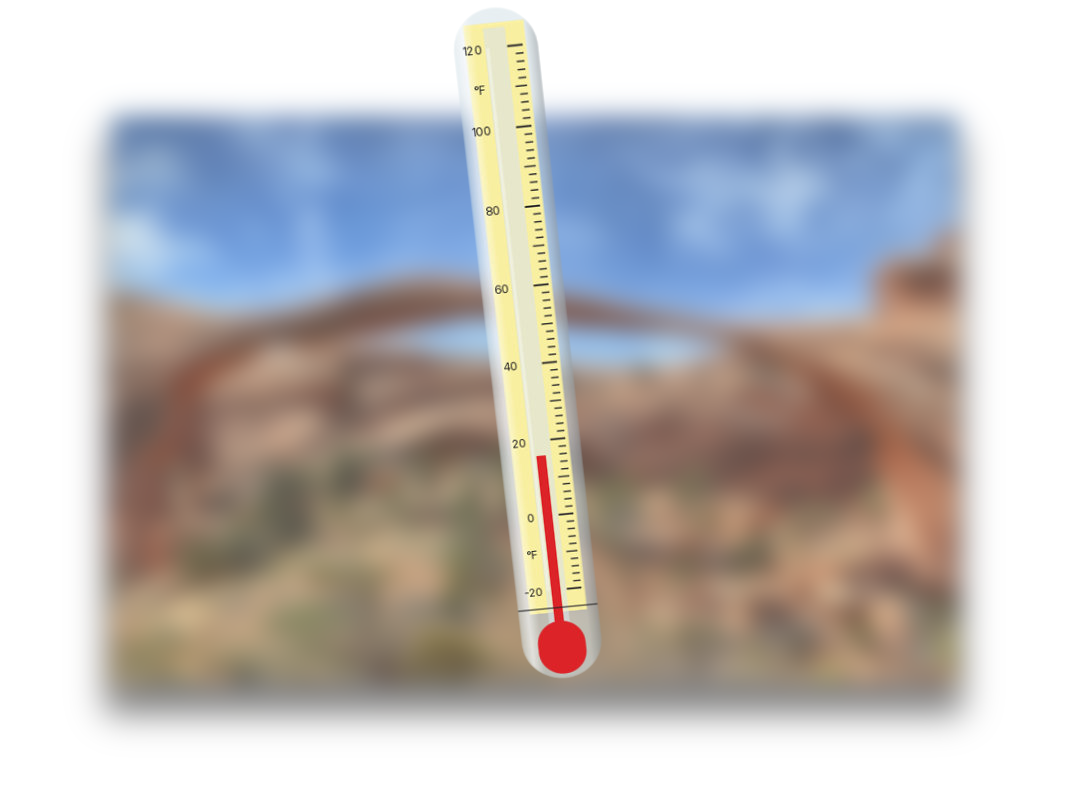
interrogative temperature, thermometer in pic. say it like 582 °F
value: 16 °F
